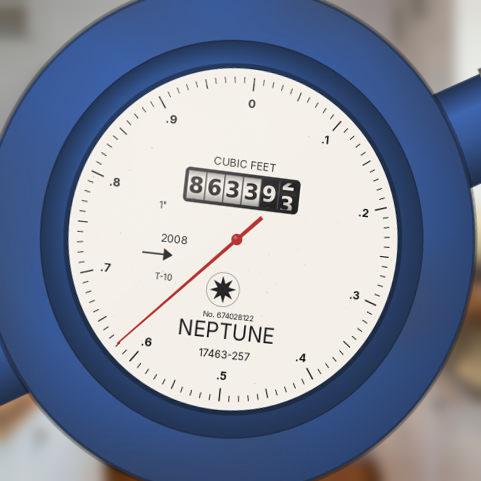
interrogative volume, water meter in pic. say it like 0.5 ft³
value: 863392.62 ft³
